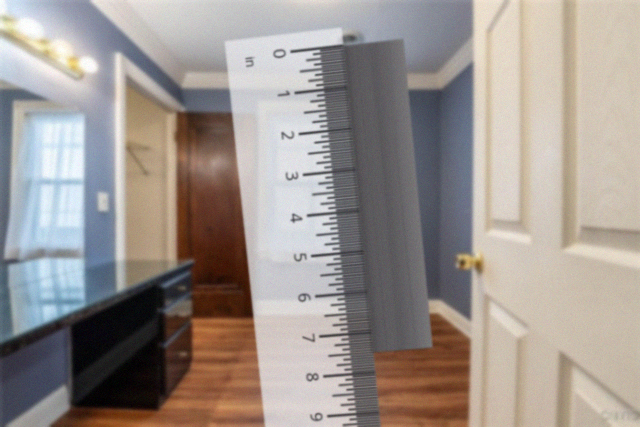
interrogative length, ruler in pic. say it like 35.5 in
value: 7.5 in
